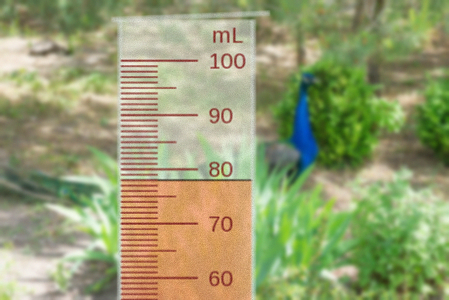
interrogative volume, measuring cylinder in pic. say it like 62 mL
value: 78 mL
